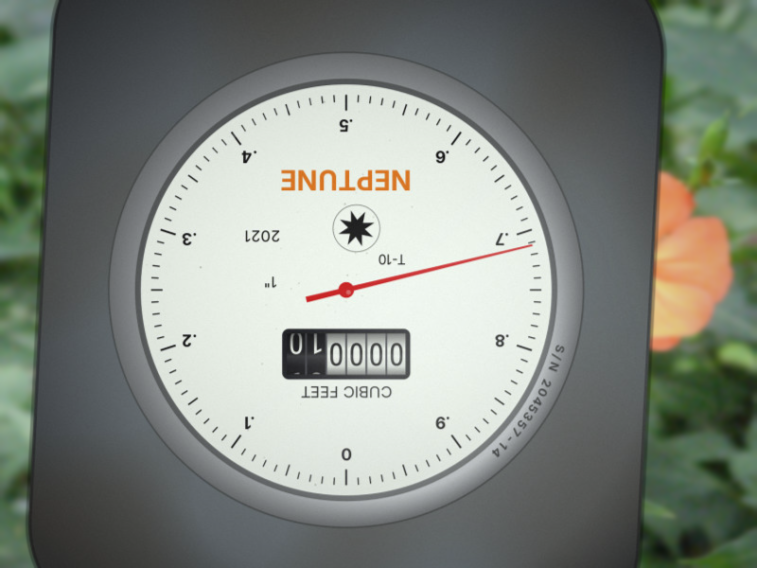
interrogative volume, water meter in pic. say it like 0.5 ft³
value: 9.71 ft³
